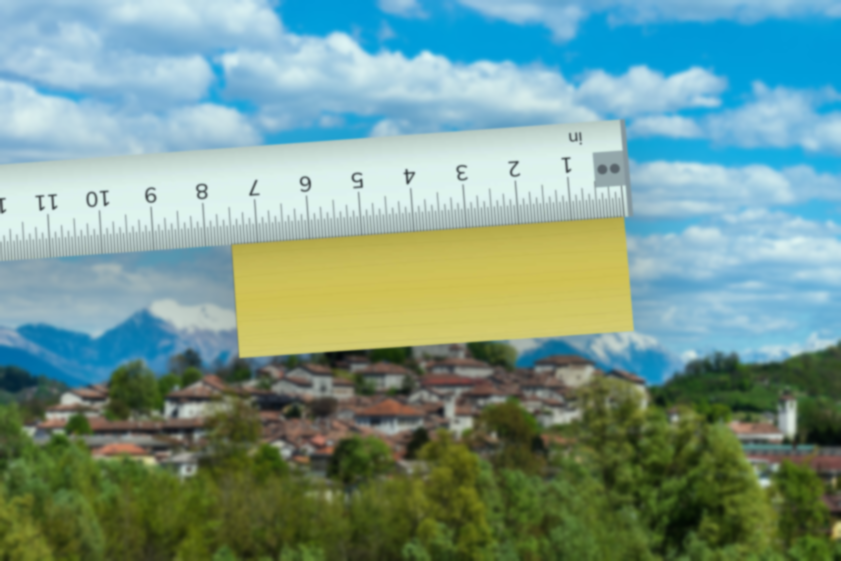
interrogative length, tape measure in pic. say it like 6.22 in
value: 7.5 in
